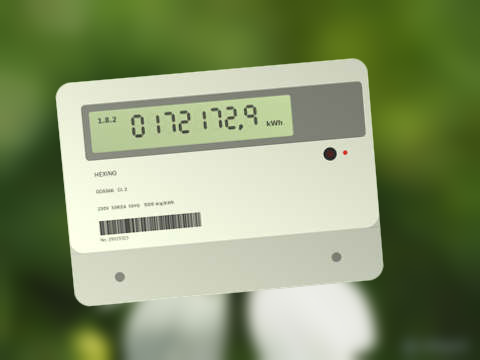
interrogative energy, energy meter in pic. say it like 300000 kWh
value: 172172.9 kWh
